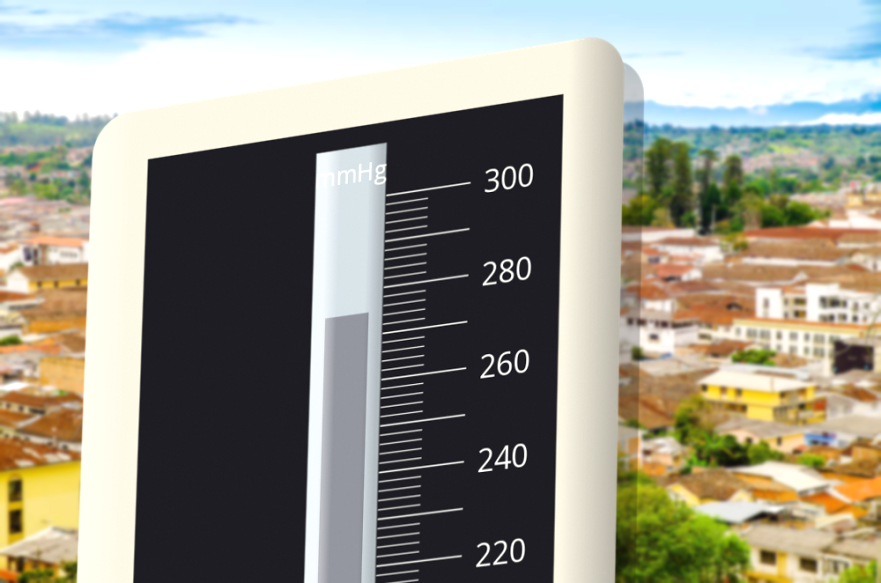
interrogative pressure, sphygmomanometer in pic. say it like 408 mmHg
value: 275 mmHg
